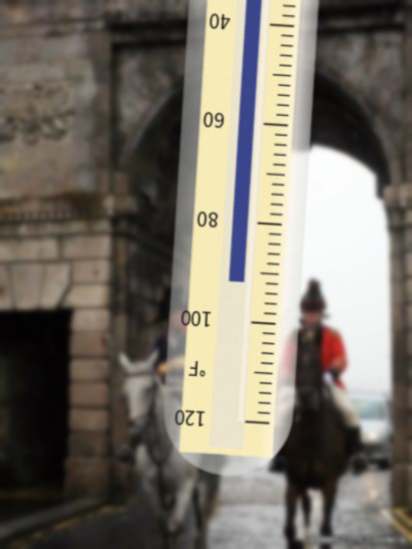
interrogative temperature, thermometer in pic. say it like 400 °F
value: 92 °F
